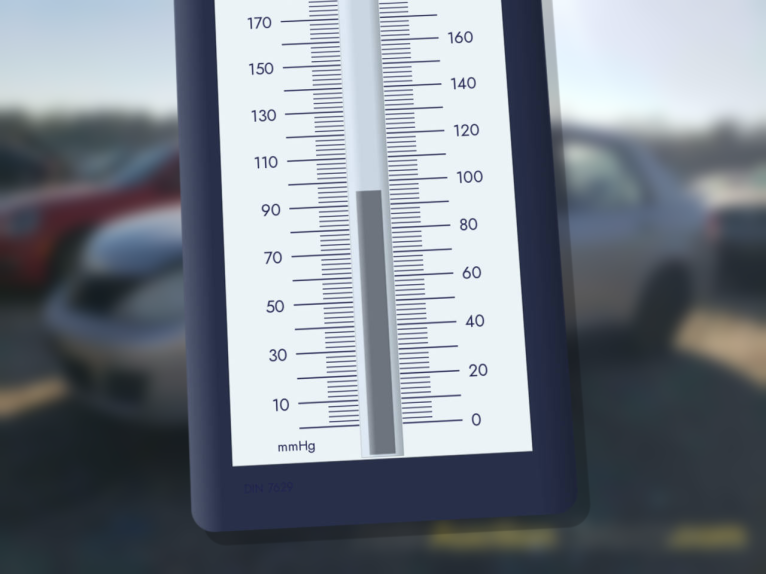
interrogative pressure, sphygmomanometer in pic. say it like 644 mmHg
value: 96 mmHg
